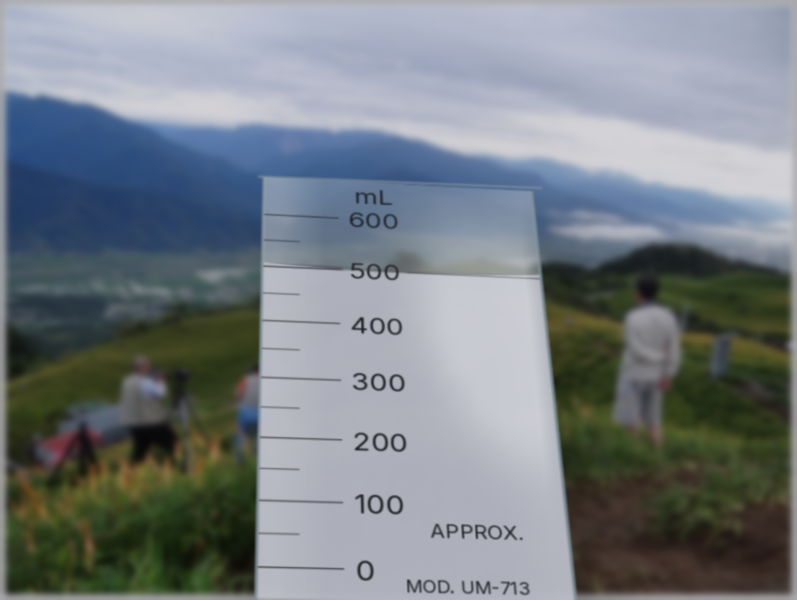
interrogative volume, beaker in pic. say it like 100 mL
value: 500 mL
